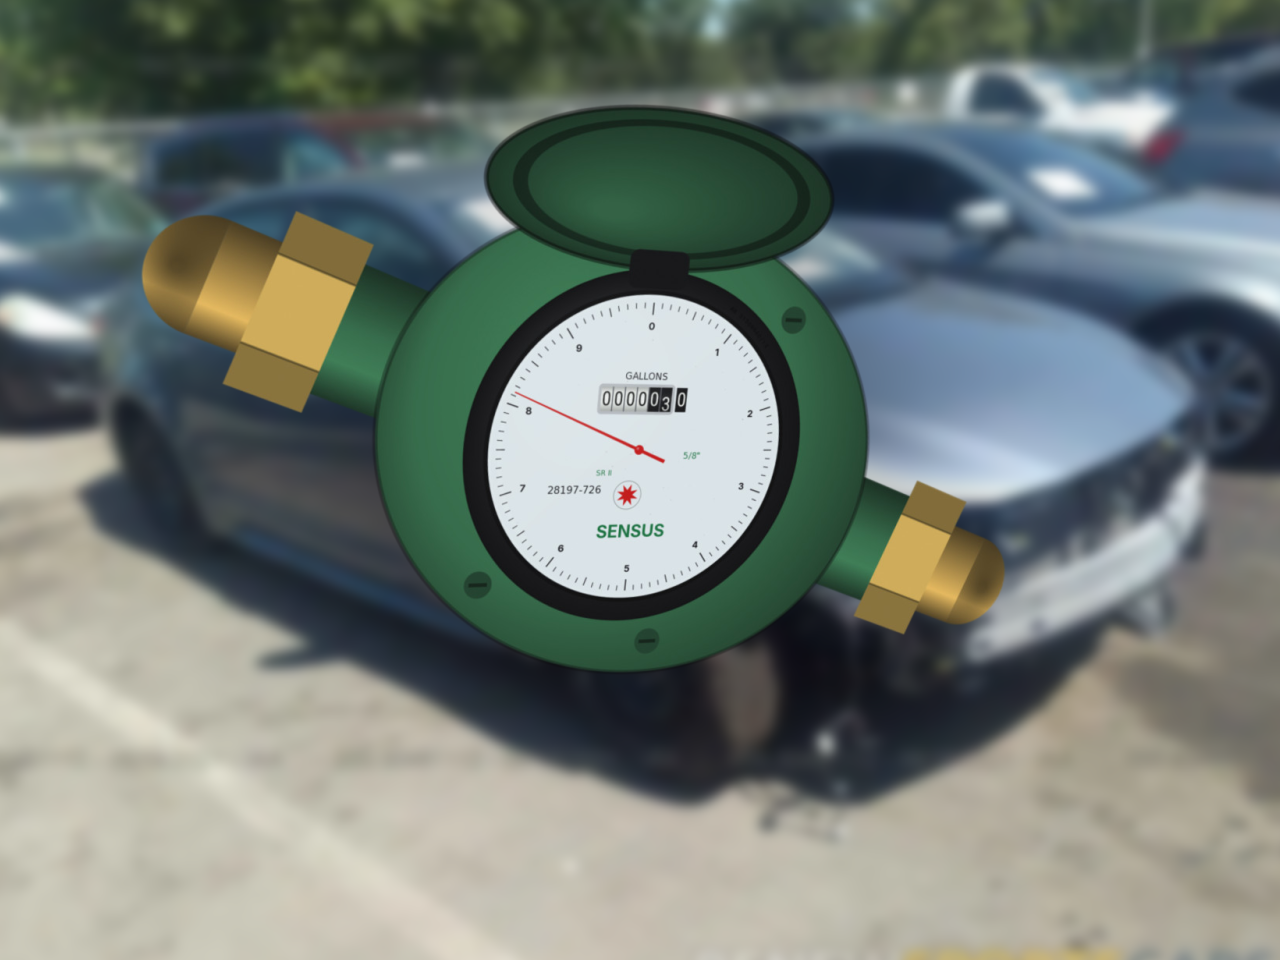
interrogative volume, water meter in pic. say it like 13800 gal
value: 28.1 gal
